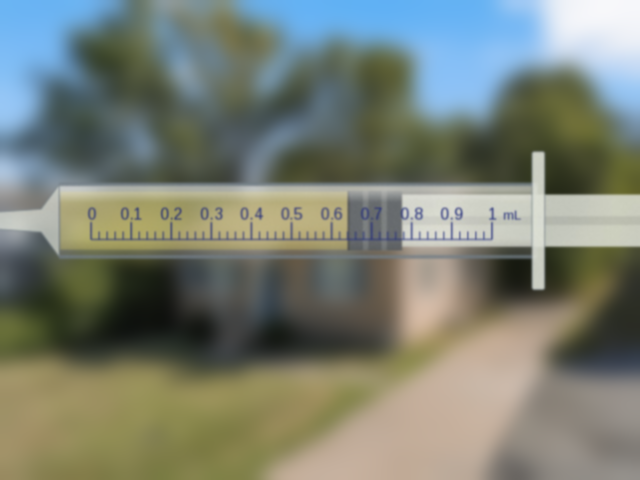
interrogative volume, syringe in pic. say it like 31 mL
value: 0.64 mL
